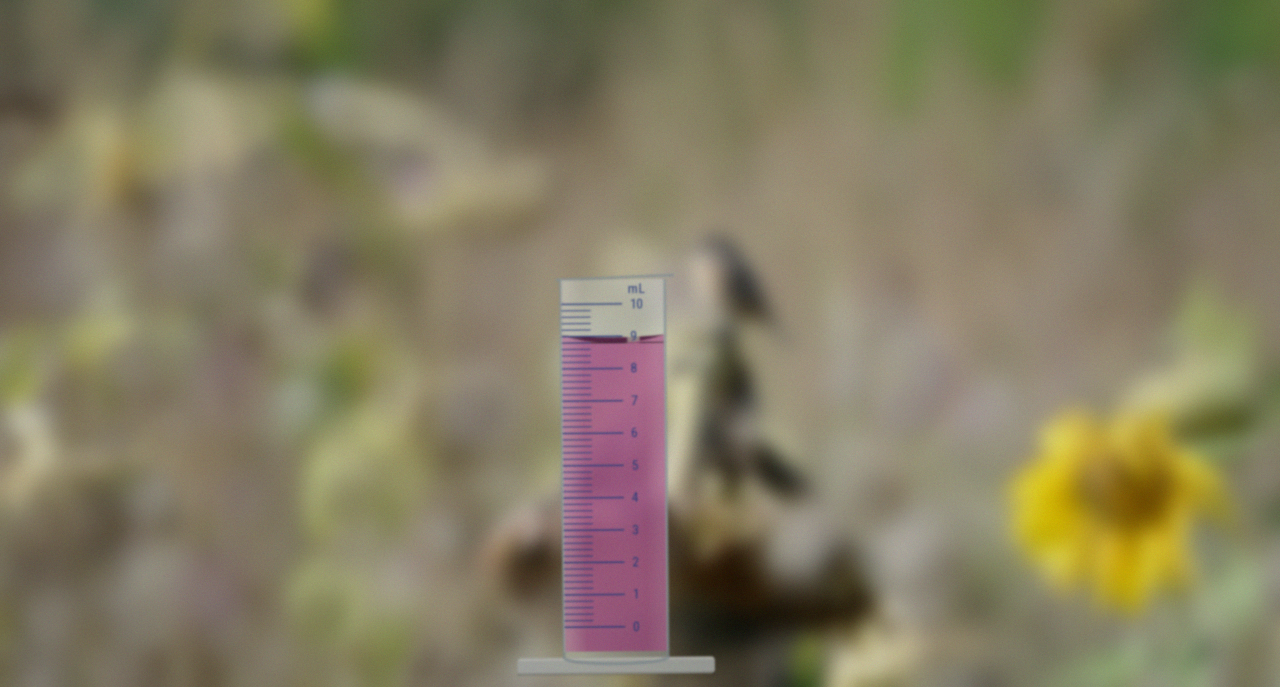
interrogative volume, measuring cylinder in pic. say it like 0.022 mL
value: 8.8 mL
